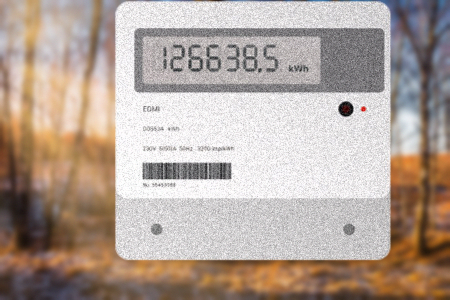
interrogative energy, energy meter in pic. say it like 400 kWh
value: 126638.5 kWh
